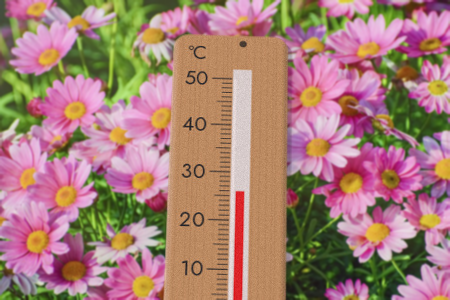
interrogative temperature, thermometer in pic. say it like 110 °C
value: 26 °C
